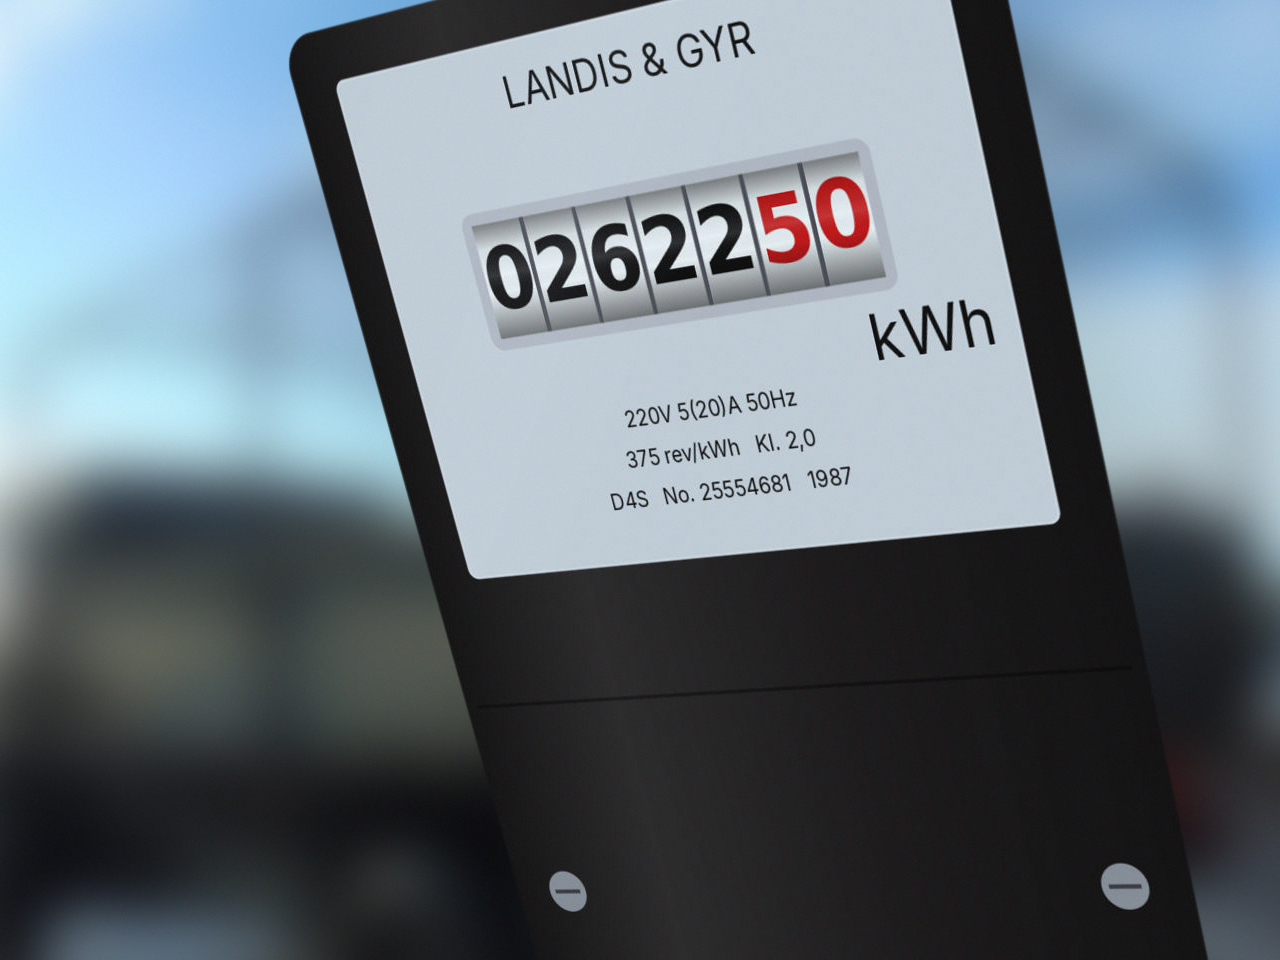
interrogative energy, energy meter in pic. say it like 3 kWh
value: 2622.50 kWh
